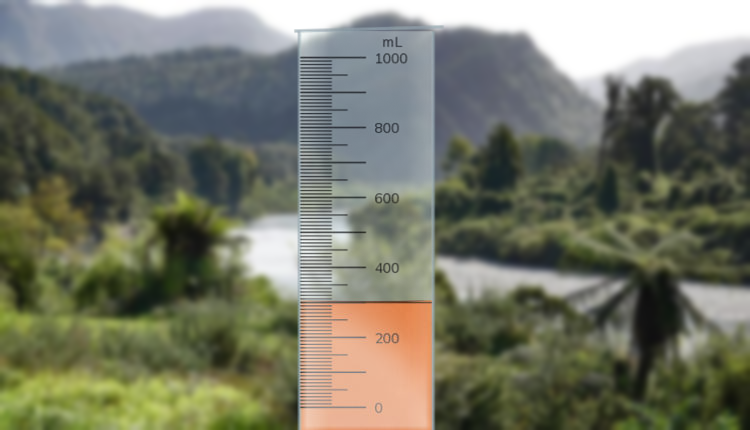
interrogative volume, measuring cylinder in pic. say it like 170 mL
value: 300 mL
